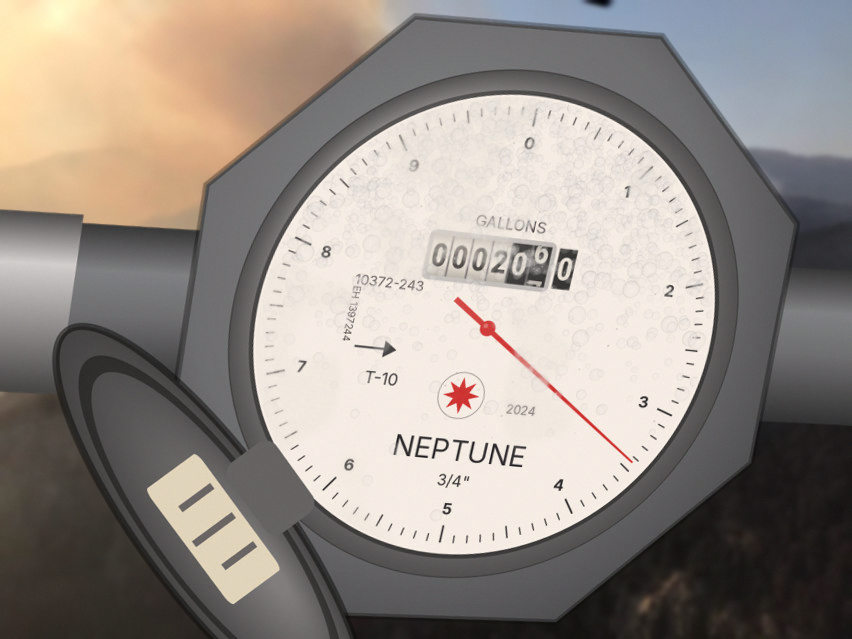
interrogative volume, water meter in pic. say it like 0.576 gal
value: 2063.4 gal
